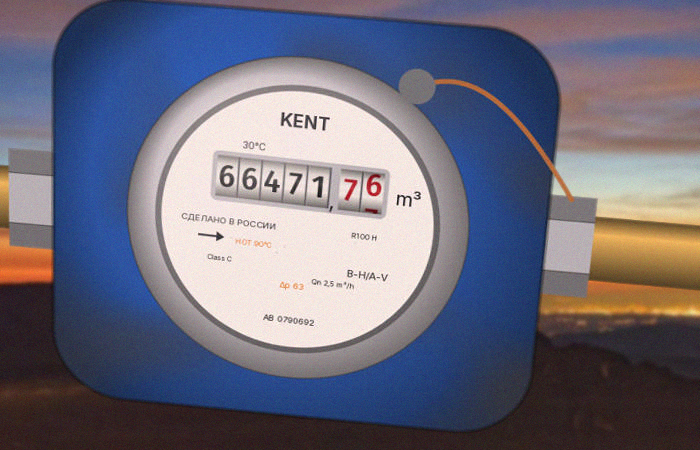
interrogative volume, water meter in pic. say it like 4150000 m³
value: 66471.76 m³
